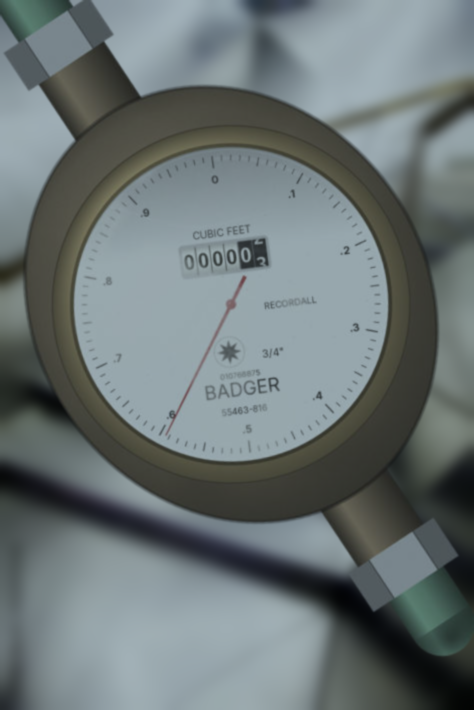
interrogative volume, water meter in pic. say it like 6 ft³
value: 2.59 ft³
